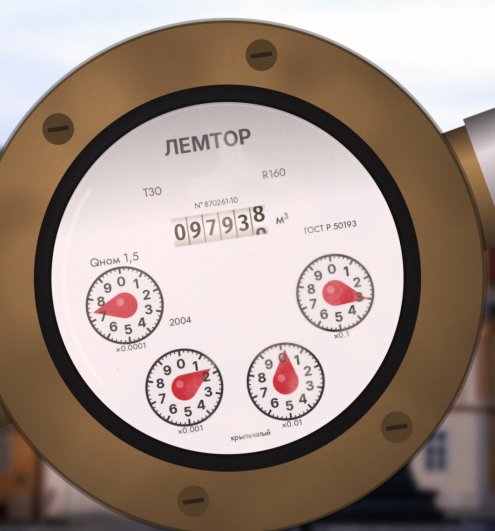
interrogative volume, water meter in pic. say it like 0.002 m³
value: 97938.3017 m³
